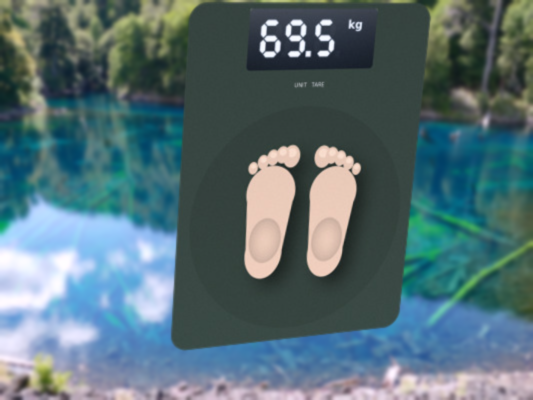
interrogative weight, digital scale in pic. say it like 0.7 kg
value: 69.5 kg
